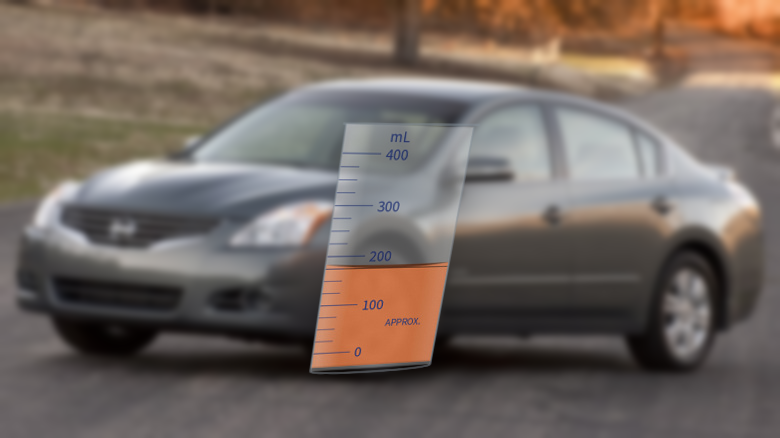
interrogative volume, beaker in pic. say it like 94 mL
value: 175 mL
